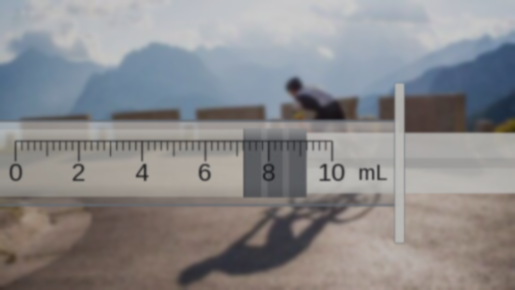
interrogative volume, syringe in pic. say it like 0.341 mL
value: 7.2 mL
